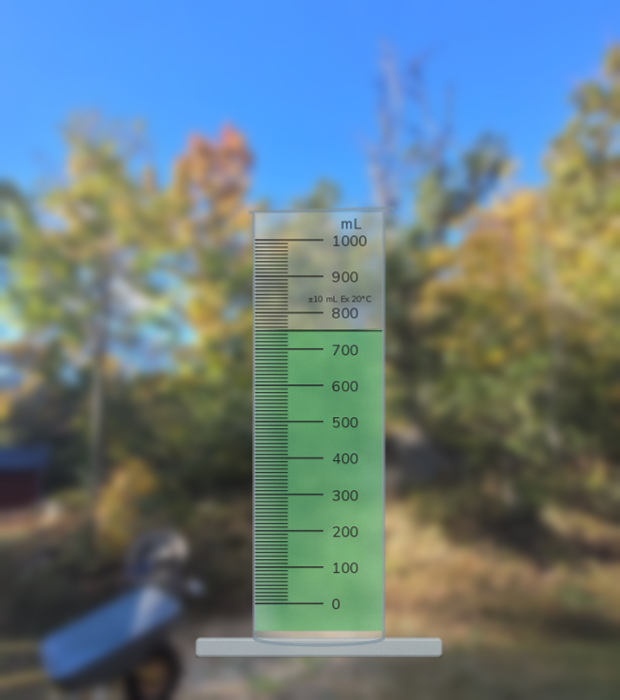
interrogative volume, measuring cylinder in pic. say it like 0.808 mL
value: 750 mL
